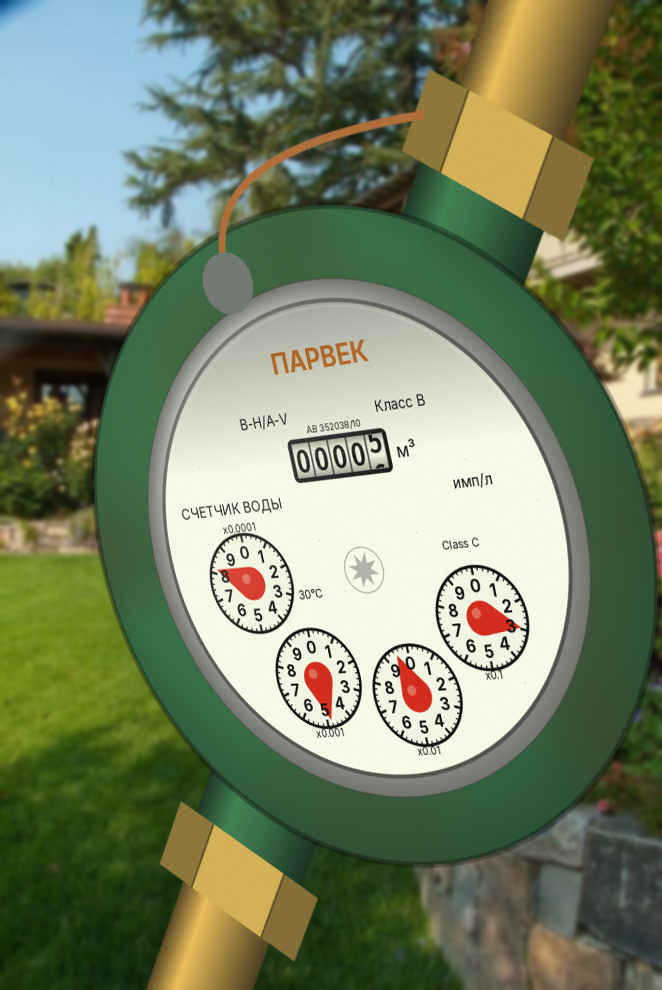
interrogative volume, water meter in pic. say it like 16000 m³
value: 5.2948 m³
